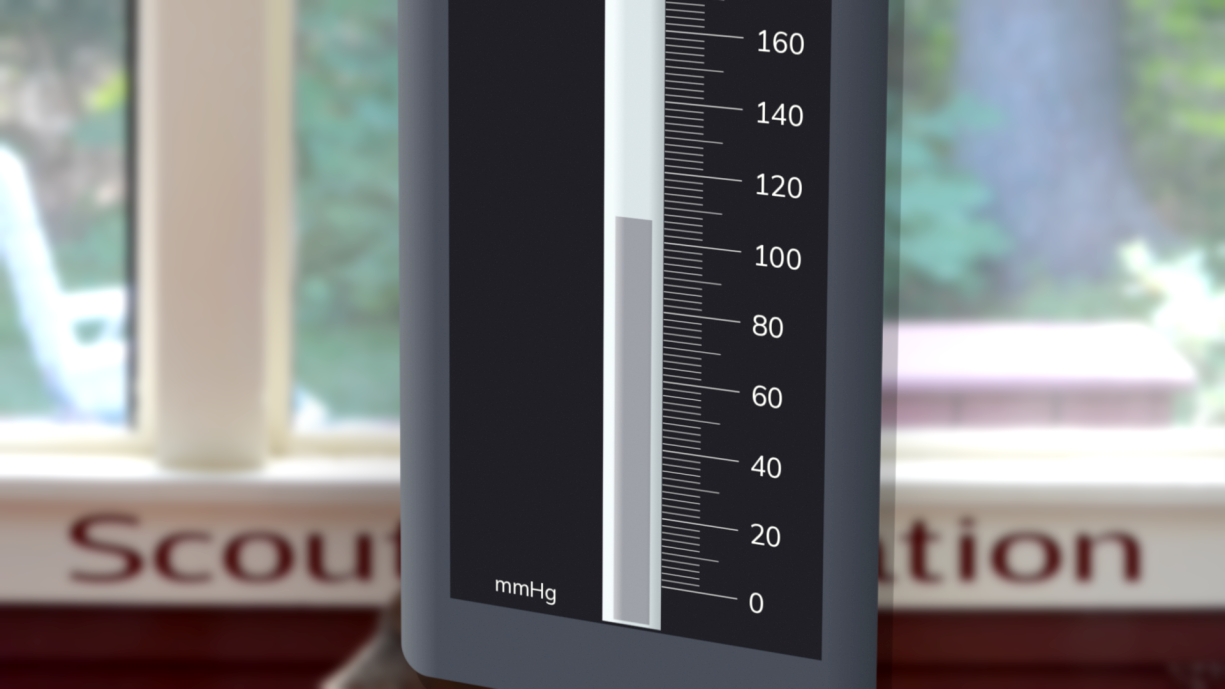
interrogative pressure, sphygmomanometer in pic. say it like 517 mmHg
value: 106 mmHg
